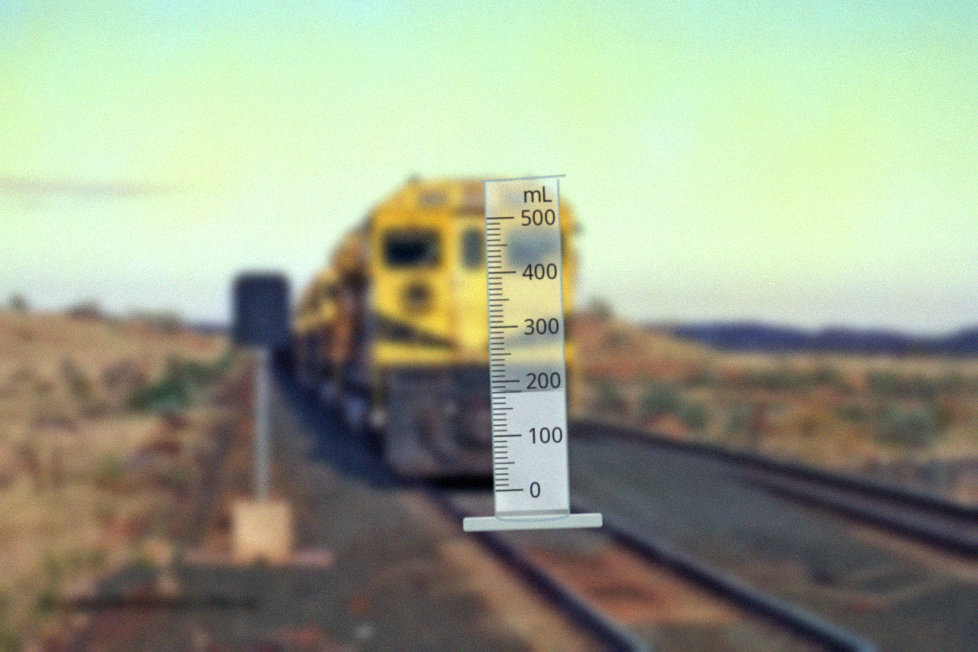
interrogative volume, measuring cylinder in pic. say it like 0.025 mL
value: 180 mL
